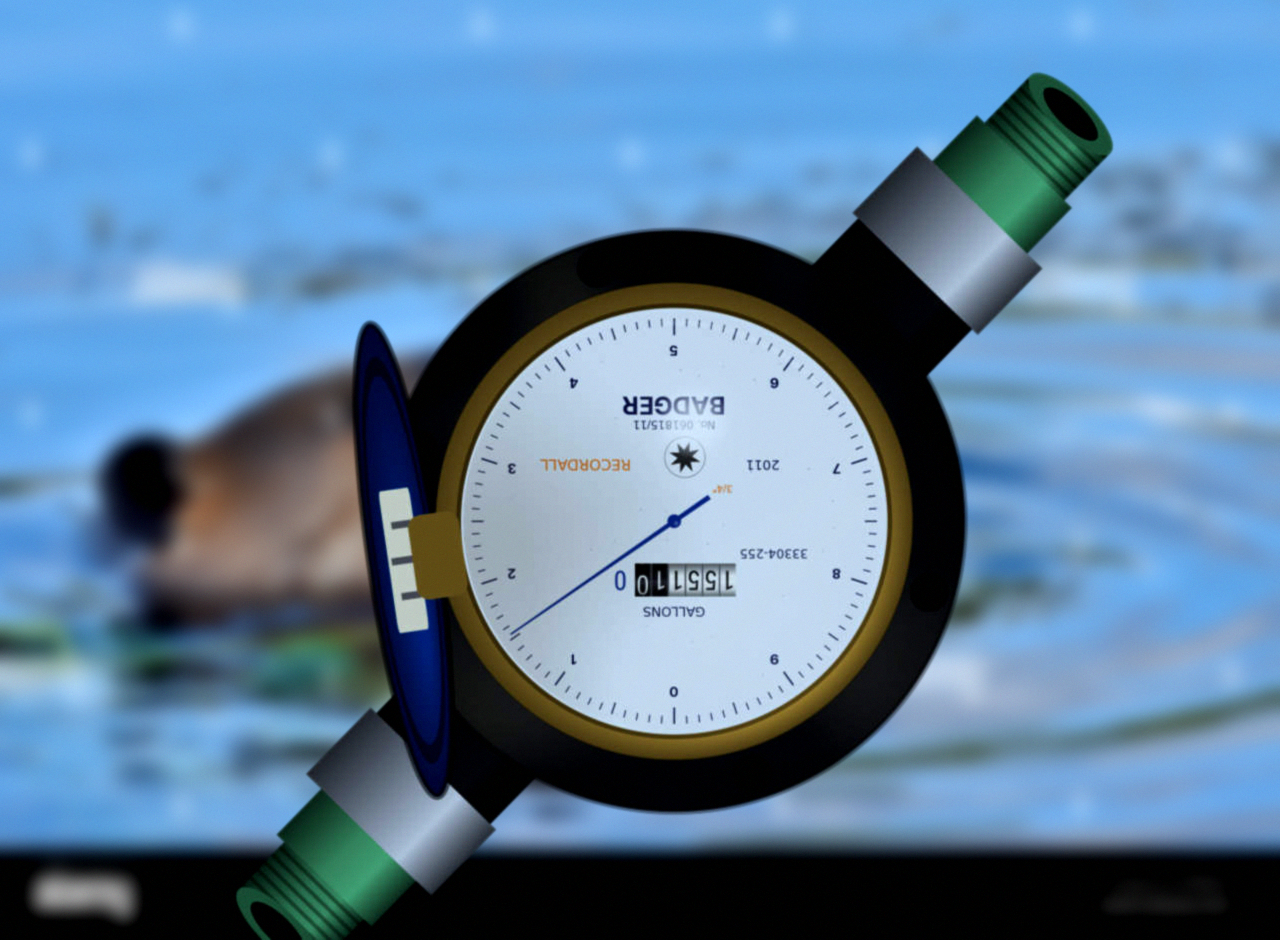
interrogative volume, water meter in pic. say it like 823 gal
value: 1551101.5 gal
